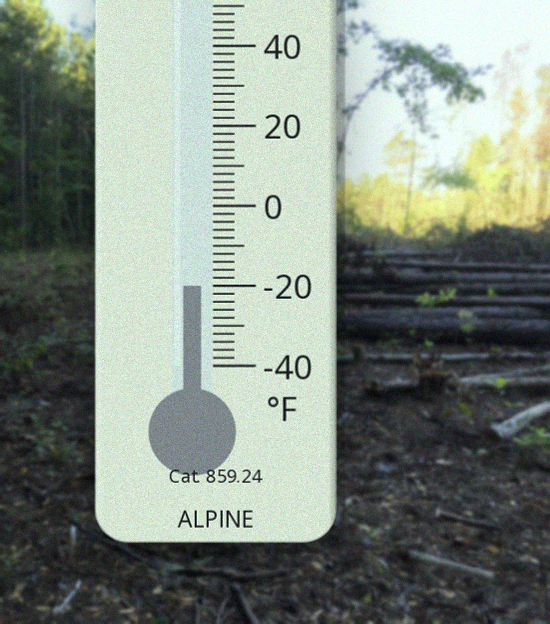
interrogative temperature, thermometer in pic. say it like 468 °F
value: -20 °F
